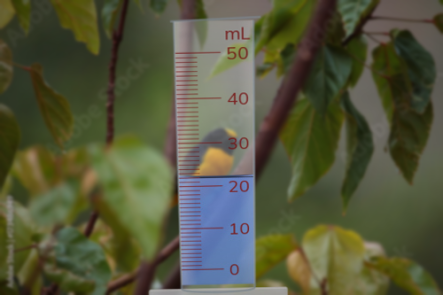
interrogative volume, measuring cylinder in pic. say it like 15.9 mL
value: 22 mL
